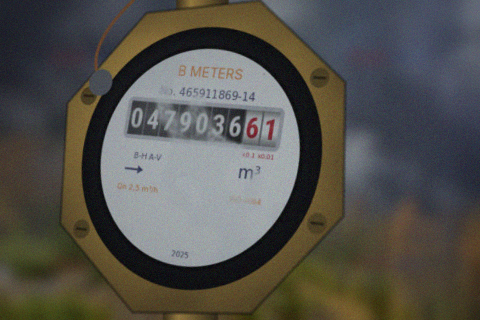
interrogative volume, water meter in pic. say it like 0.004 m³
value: 479036.61 m³
